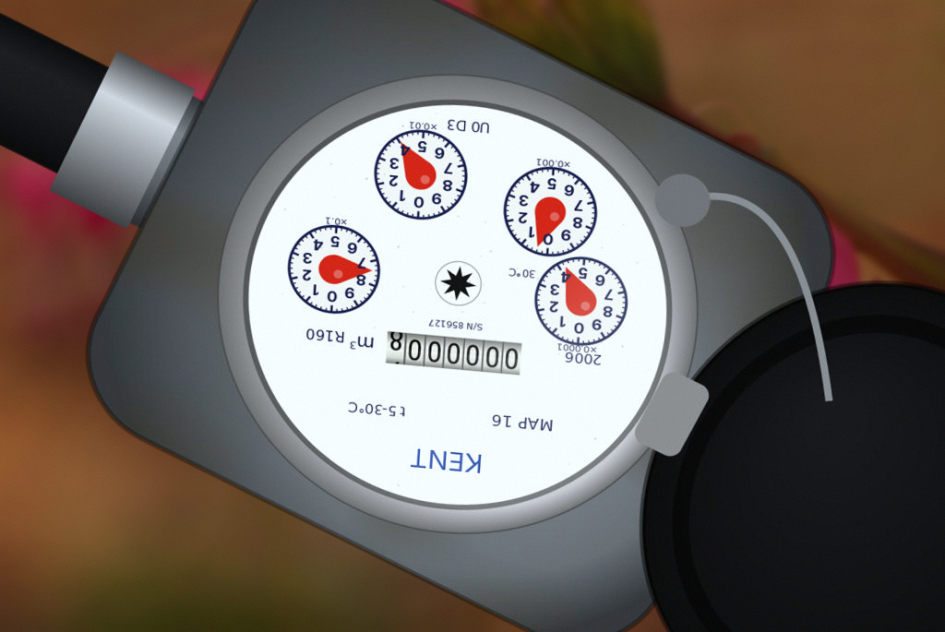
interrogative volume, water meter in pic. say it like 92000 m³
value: 7.7404 m³
